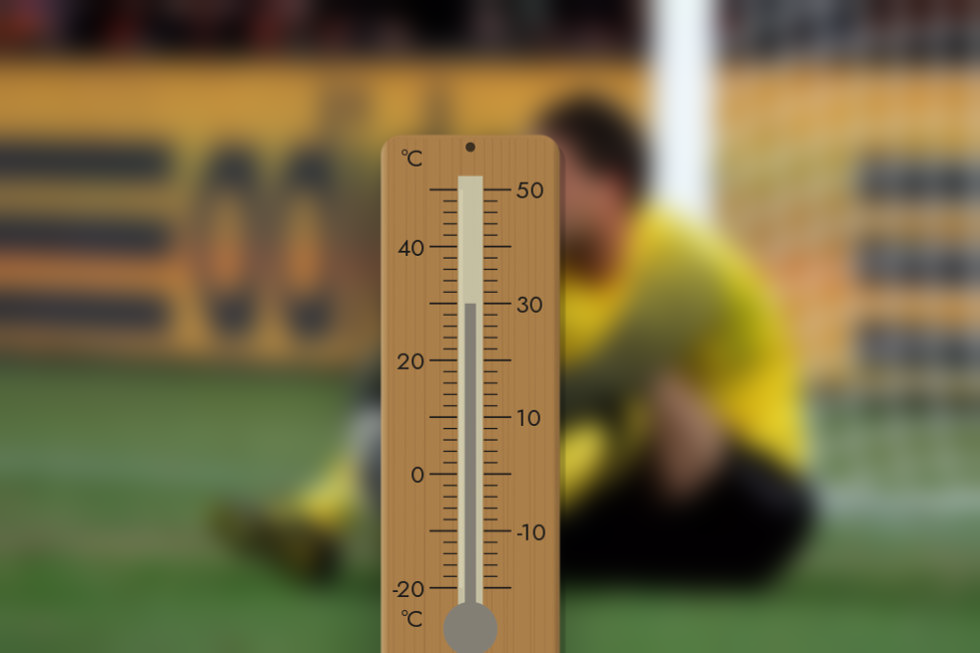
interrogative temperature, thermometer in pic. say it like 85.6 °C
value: 30 °C
